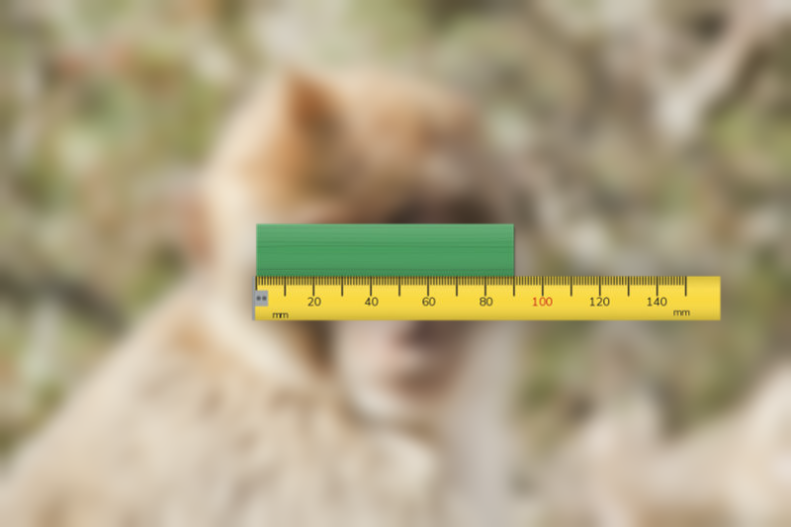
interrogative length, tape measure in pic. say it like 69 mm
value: 90 mm
